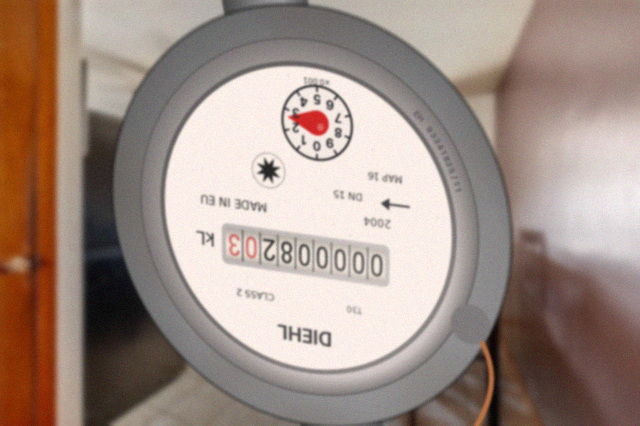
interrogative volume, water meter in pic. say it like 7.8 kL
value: 82.032 kL
